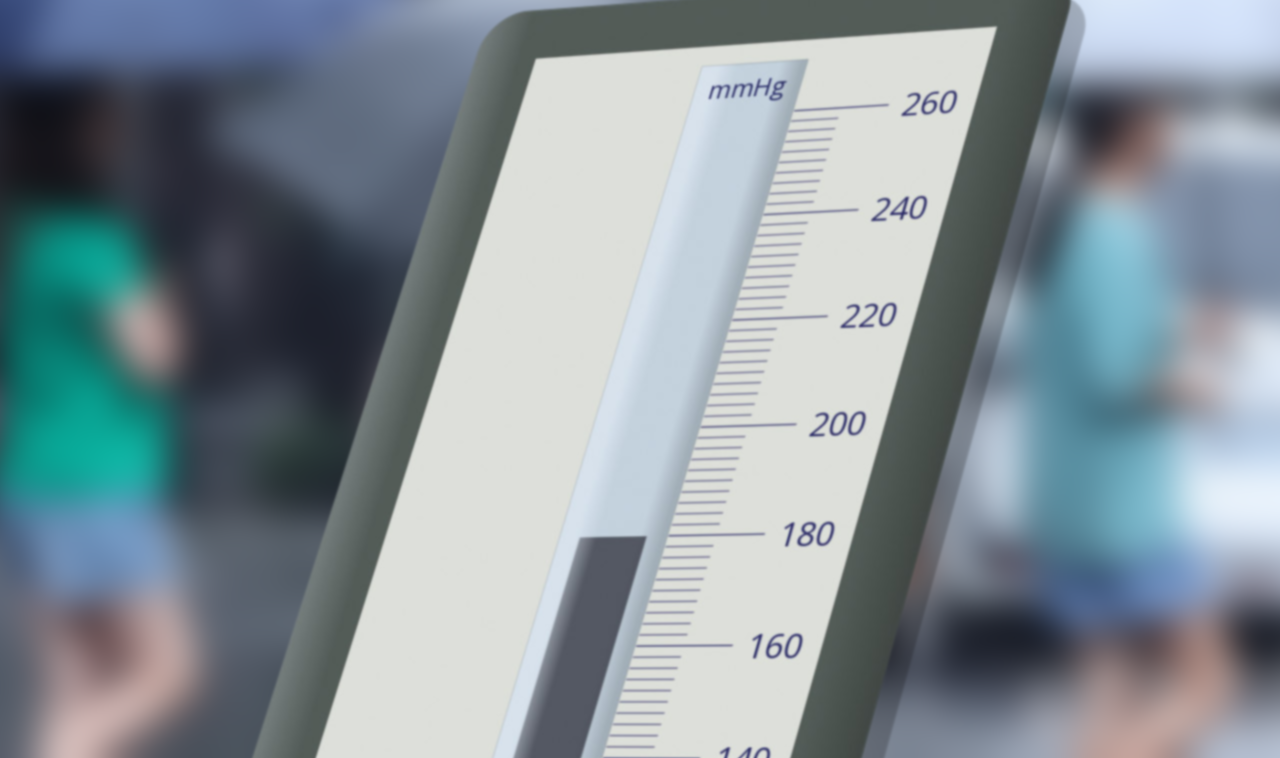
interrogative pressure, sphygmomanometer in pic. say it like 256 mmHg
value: 180 mmHg
